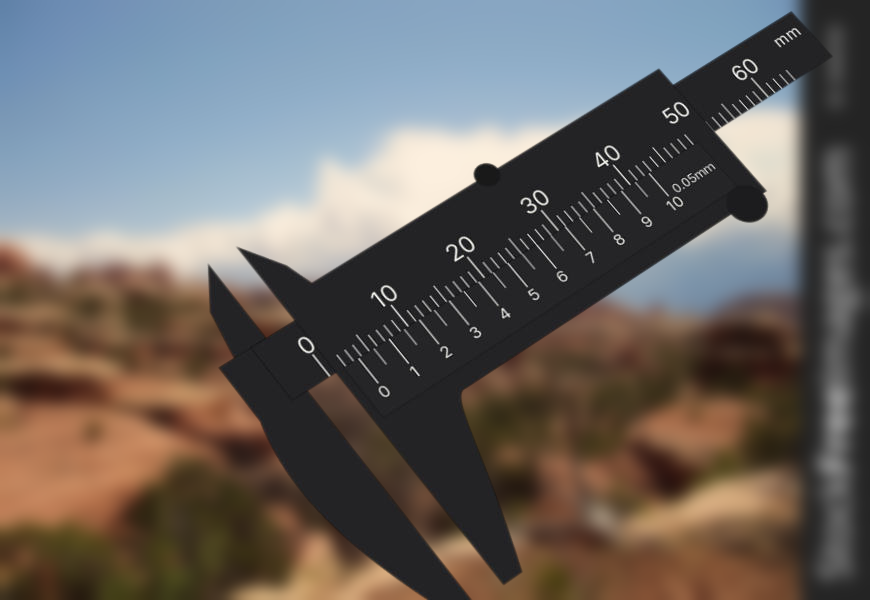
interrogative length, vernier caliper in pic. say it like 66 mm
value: 3.6 mm
